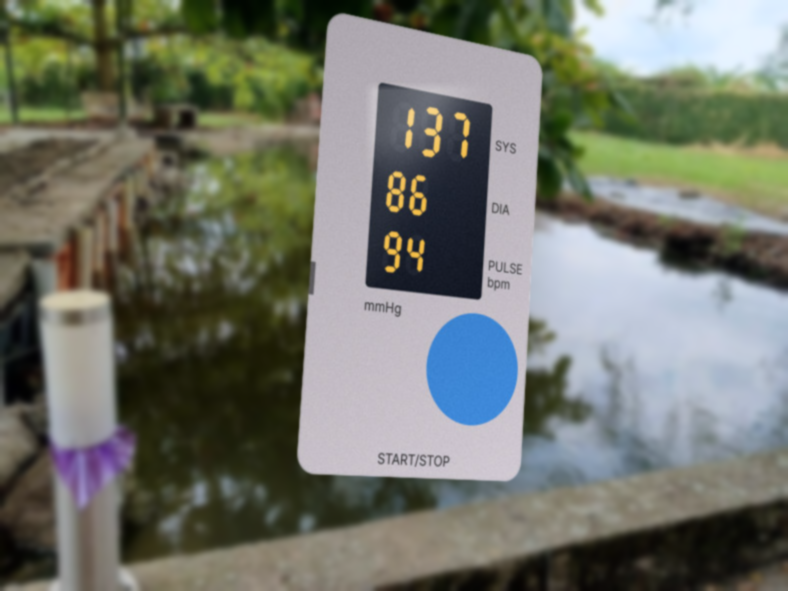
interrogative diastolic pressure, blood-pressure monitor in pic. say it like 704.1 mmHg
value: 86 mmHg
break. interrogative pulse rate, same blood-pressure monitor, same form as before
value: 94 bpm
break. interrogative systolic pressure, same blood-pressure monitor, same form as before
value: 137 mmHg
